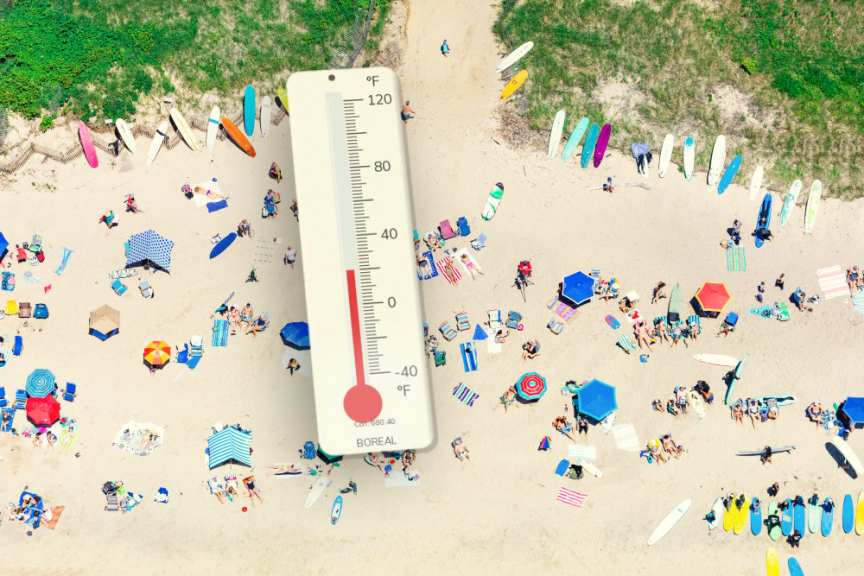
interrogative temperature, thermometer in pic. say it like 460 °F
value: 20 °F
